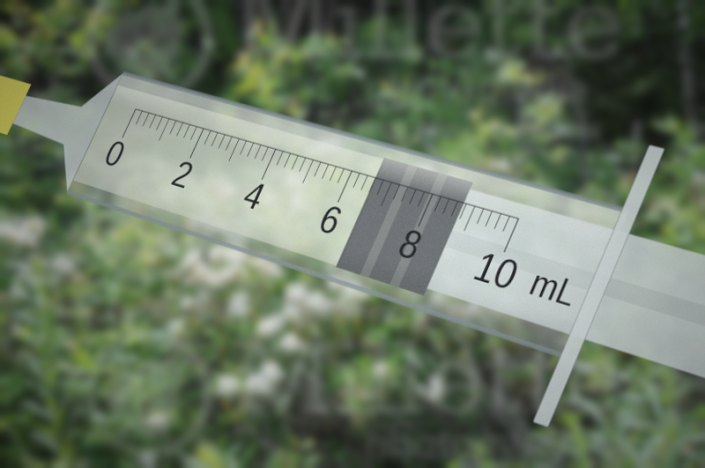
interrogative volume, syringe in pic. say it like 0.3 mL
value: 6.6 mL
